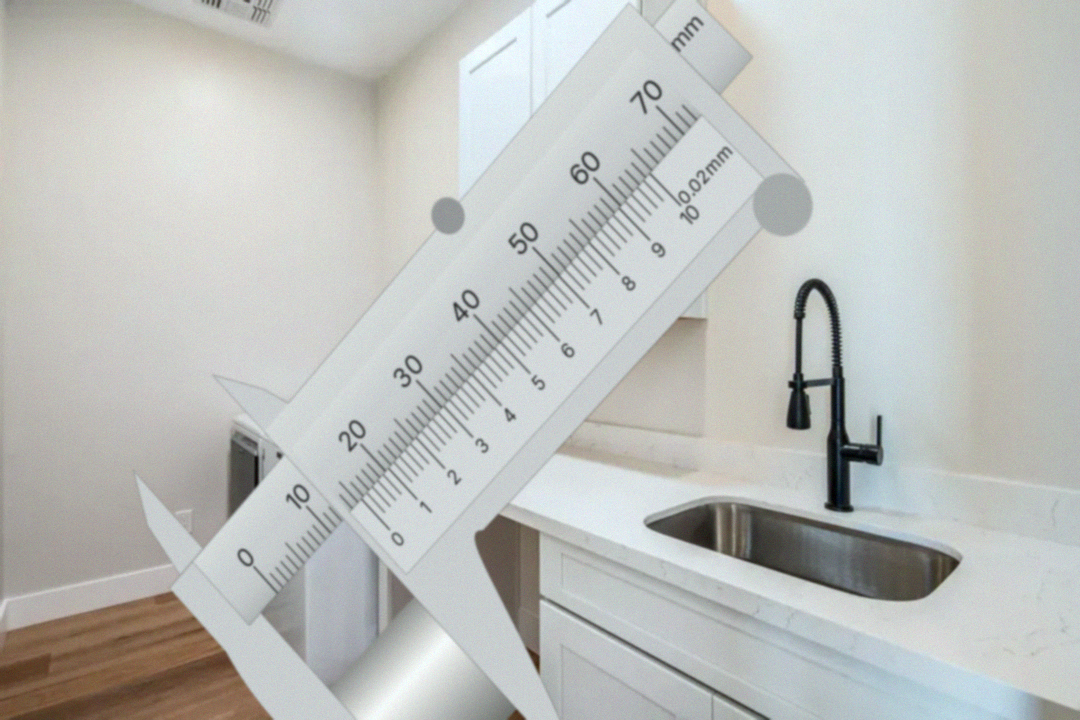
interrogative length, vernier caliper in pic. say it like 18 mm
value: 15.6 mm
